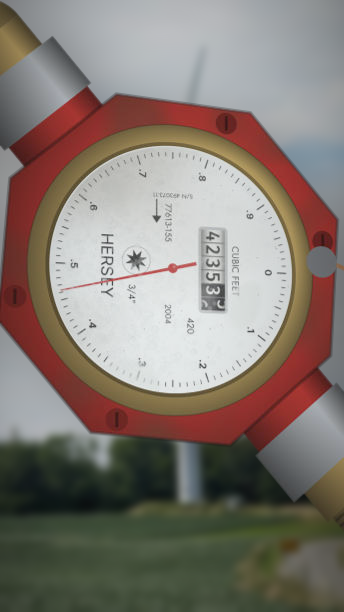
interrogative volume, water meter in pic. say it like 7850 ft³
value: 423535.46 ft³
